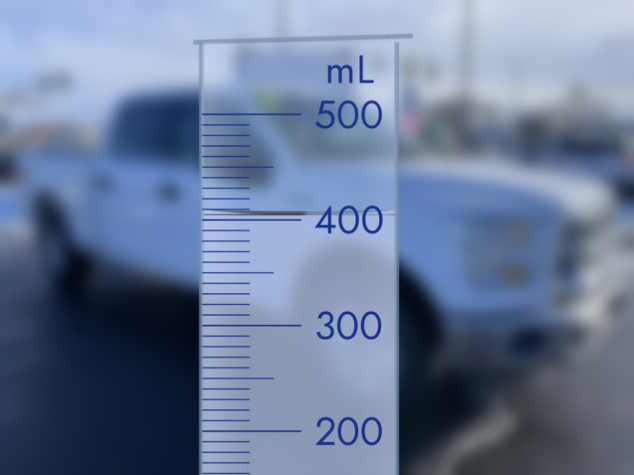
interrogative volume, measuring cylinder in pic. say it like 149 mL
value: 405 mL
